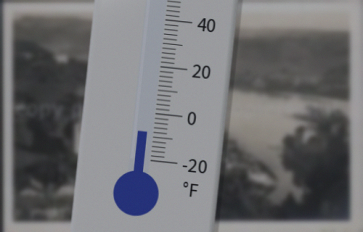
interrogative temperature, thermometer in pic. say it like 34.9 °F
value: -8 °F
